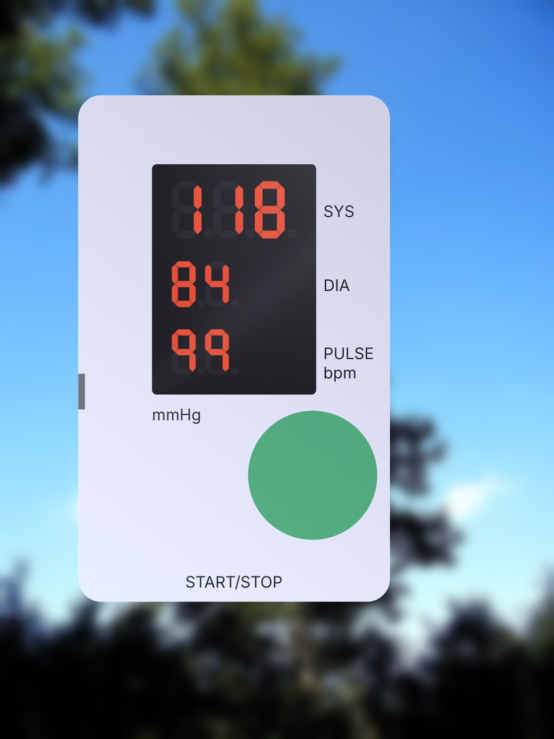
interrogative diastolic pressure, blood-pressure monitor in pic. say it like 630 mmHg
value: 84 mmHg
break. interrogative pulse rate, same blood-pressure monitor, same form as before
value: 99 bpm
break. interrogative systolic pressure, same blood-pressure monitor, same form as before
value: 118 mmHg
